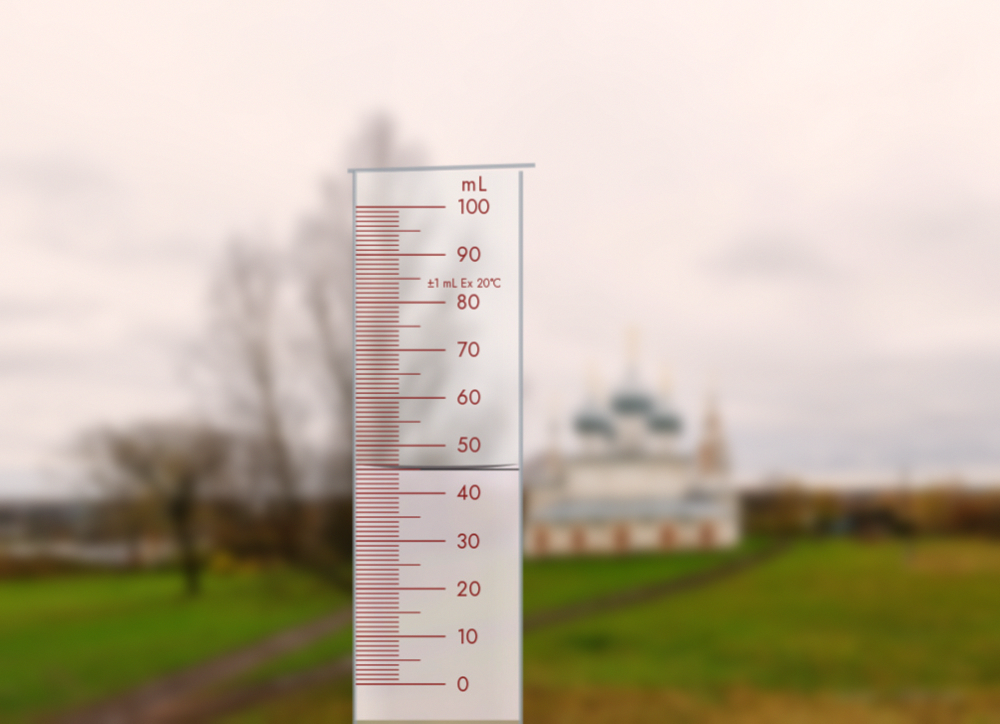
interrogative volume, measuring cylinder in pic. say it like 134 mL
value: 45 mL
